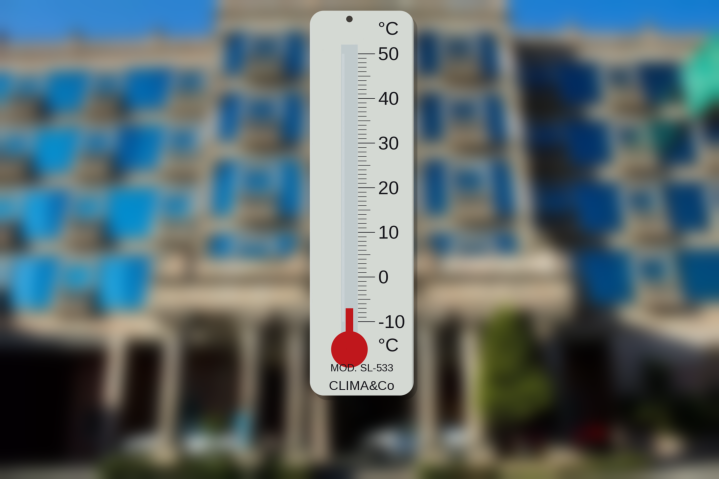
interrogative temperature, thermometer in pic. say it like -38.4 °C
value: -7 °C
